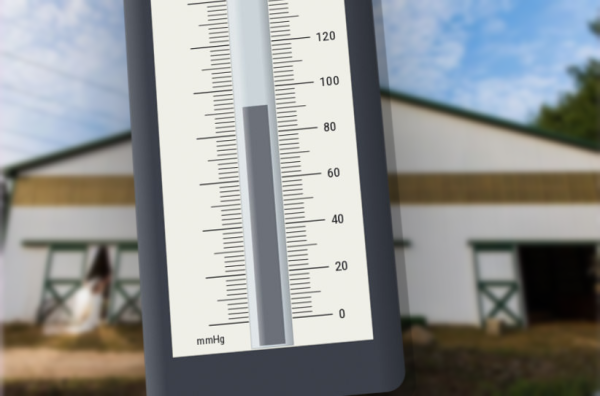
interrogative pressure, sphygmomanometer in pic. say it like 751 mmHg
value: 92 mmHg
